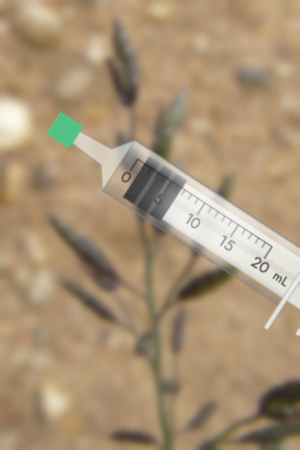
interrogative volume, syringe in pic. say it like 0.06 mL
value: 1 mL
